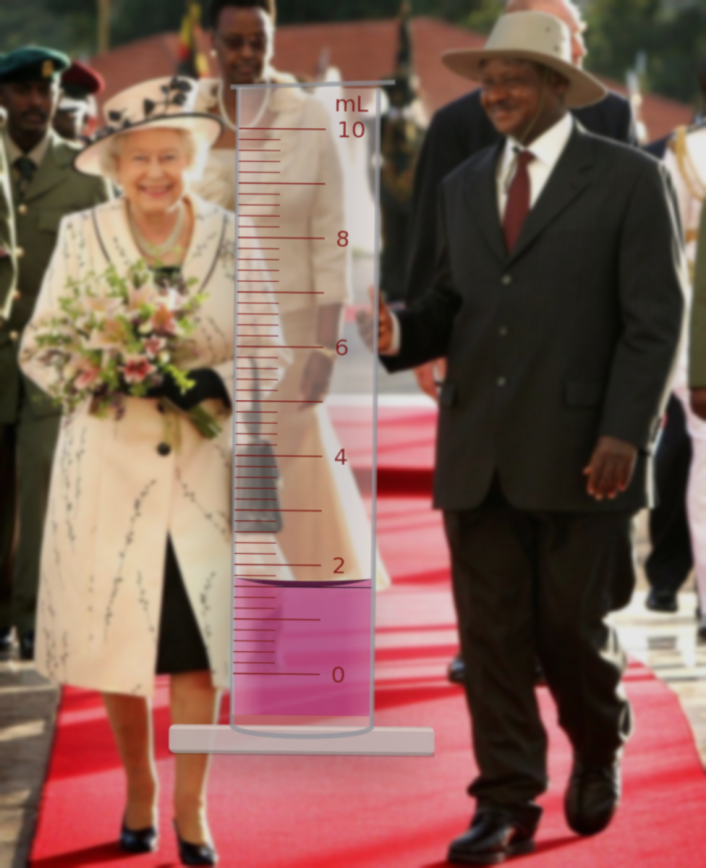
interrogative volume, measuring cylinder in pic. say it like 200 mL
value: 1.6 mL
